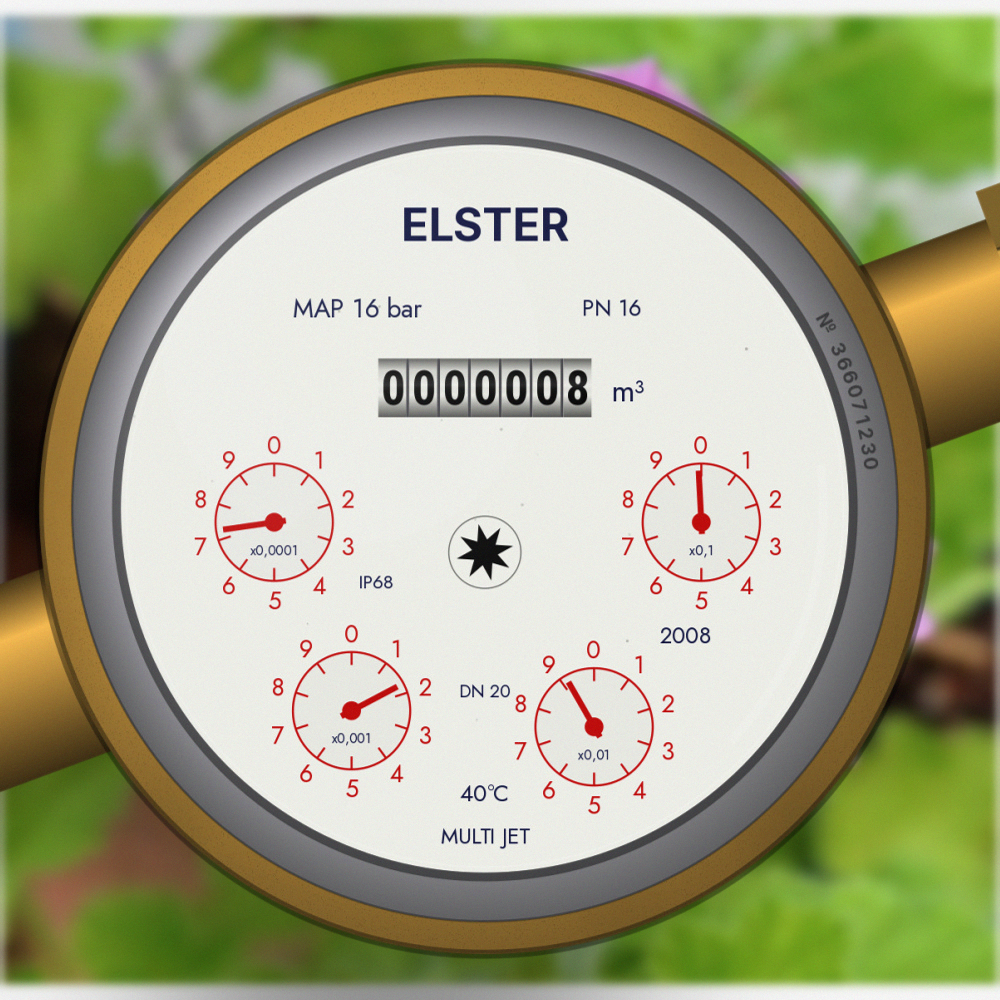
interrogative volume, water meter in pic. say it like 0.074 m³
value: 7.9917 m³
